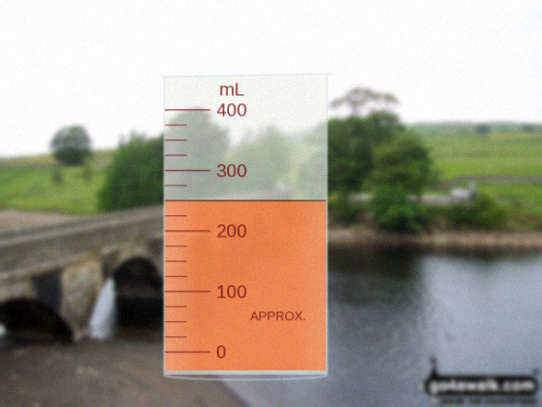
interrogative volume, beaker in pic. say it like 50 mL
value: 250 mL
